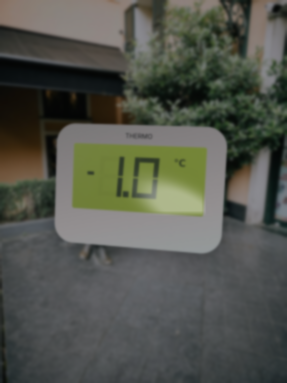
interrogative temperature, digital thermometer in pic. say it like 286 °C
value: -1.0 °C
